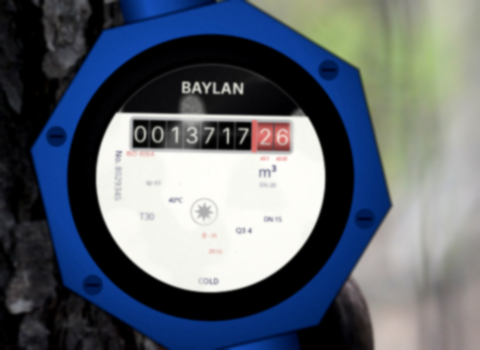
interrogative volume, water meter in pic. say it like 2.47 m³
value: 13717.26 m³
